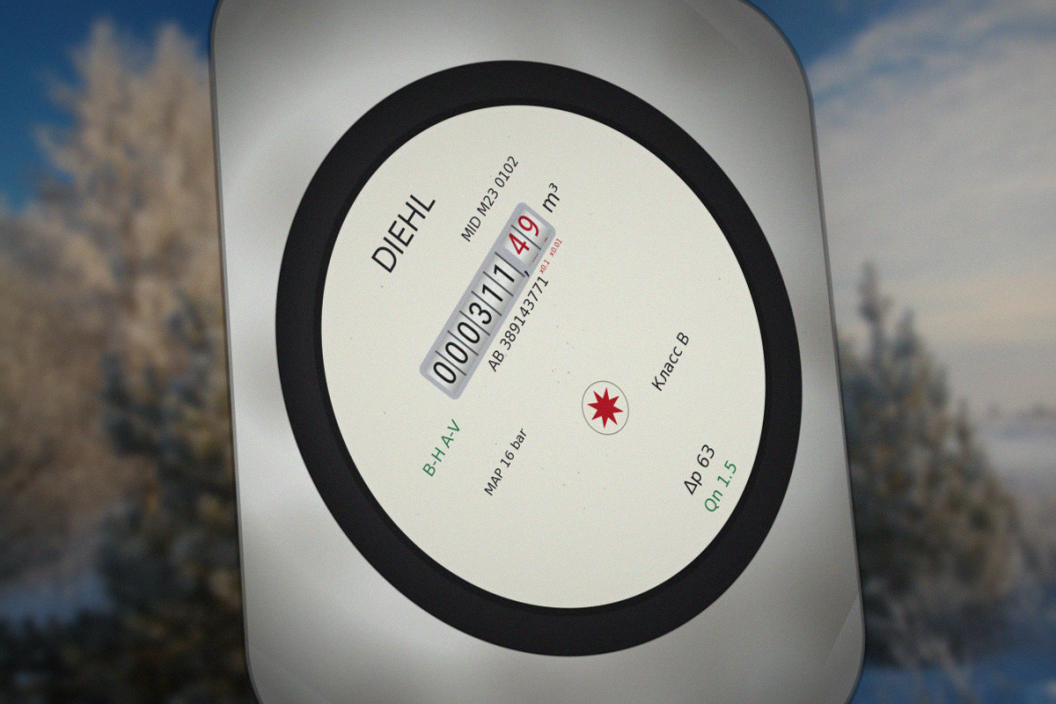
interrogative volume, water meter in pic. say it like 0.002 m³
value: 311.49 m³
